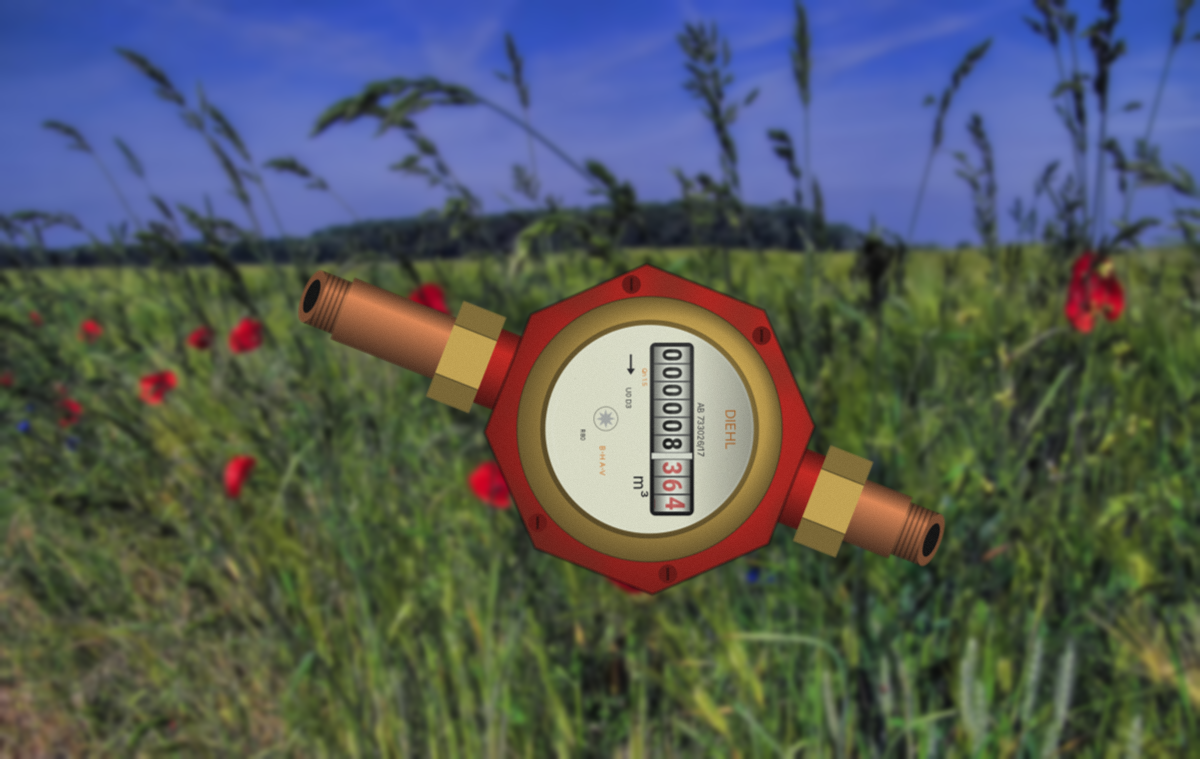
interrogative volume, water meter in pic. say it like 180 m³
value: 8.364 m³
